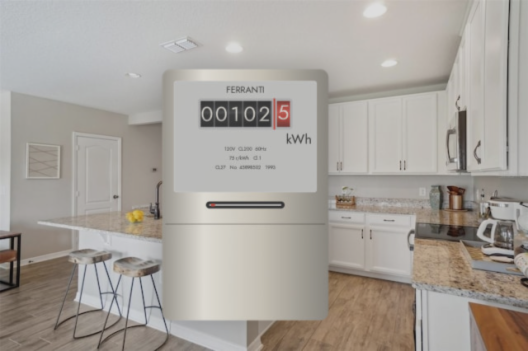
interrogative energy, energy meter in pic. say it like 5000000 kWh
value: 102.5 kWh
